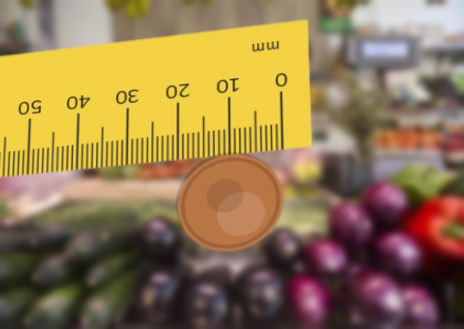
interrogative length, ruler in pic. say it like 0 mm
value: 20 mm
